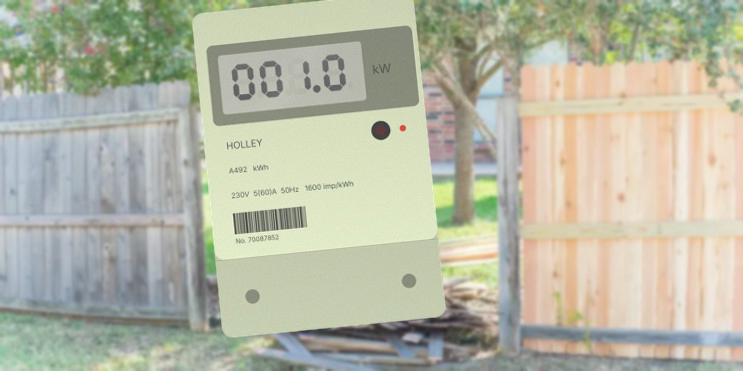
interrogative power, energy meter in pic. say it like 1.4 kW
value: 1.0 kW
